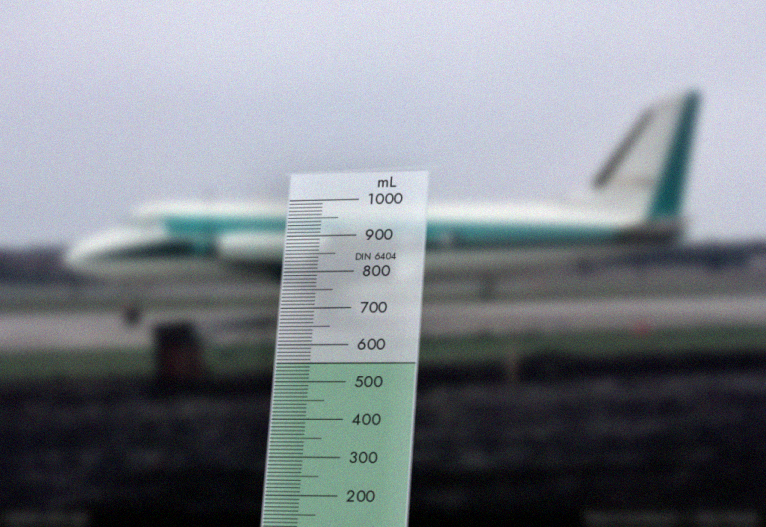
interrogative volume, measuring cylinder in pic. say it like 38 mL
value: 550 mL
